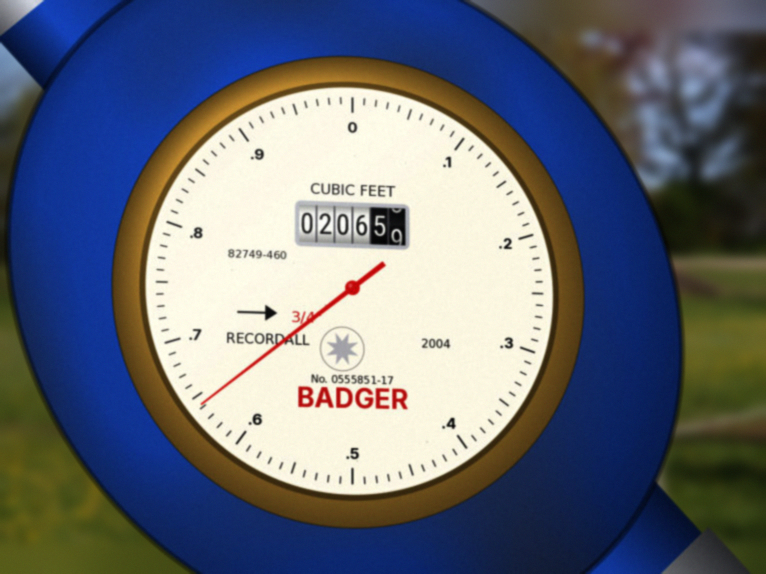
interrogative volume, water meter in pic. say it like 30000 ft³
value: 20658.64 ft³
